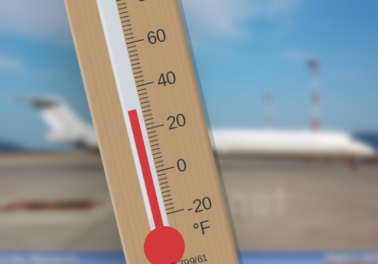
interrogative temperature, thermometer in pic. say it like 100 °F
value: 30 °F
